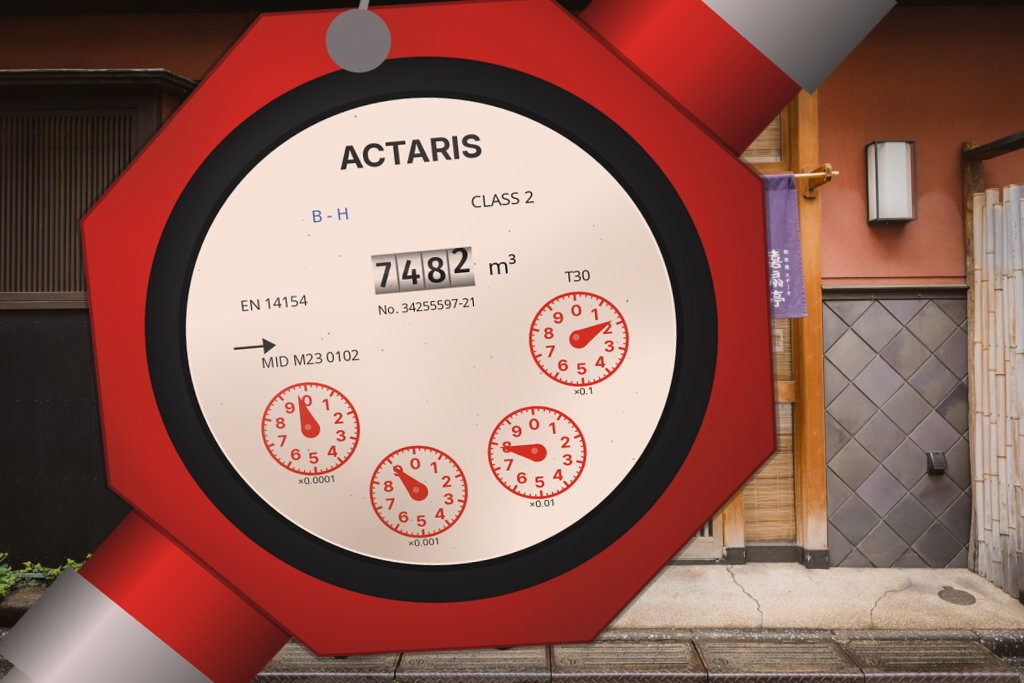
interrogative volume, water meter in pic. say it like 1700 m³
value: 7482.1789 m³
